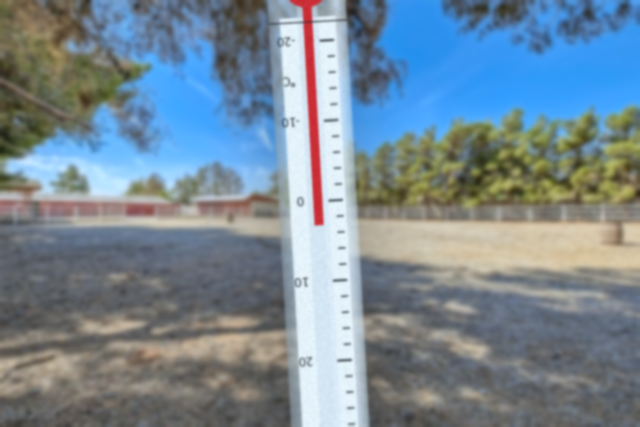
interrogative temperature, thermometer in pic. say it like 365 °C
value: 3 °C
